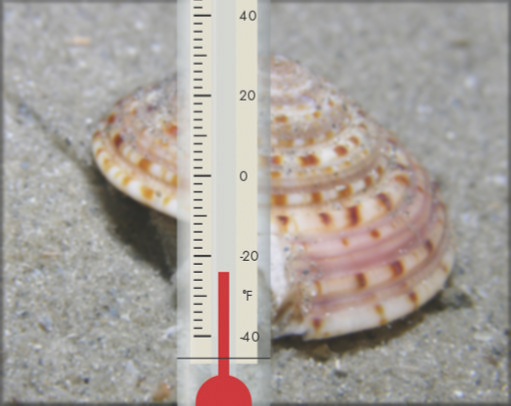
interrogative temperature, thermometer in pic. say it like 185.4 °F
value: -24 °F
